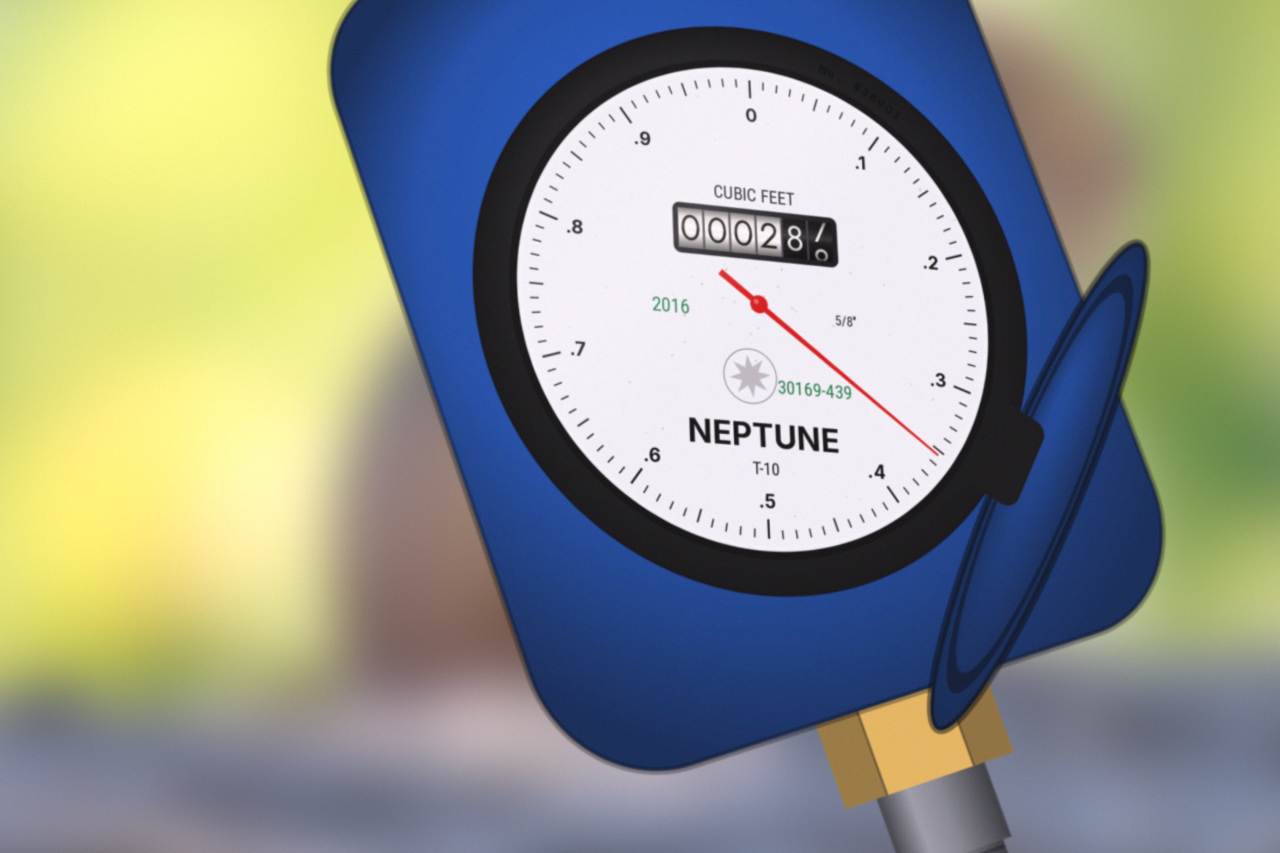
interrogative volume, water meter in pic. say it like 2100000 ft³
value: 287.35 ft³
